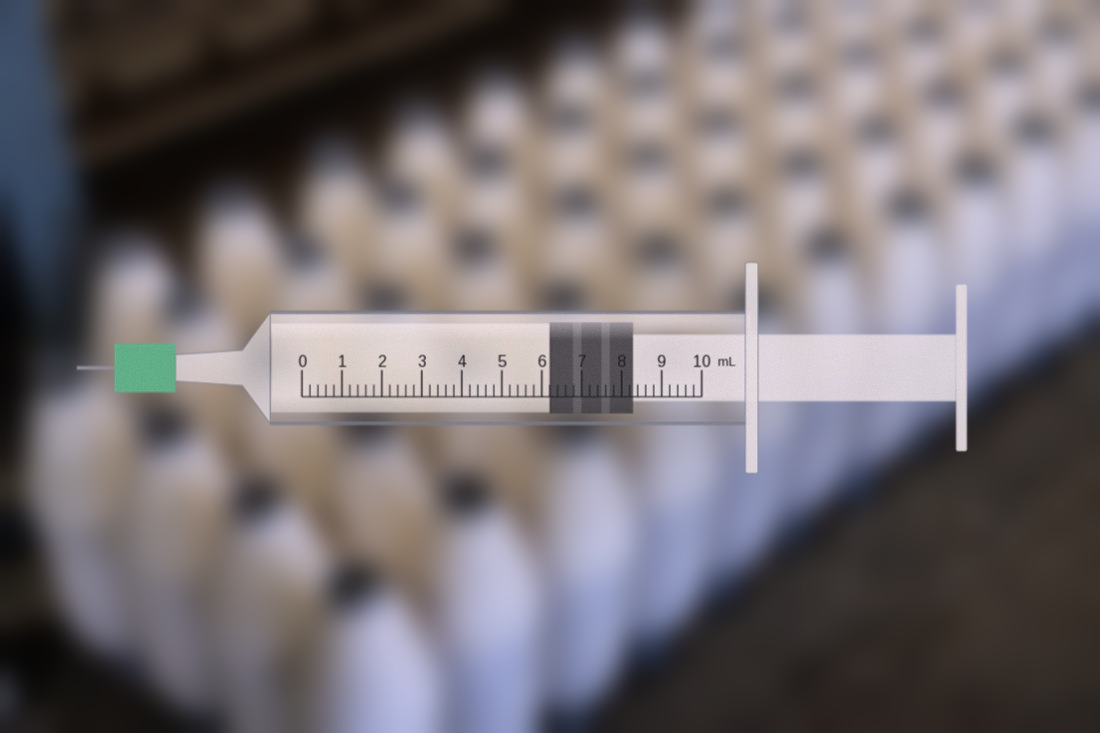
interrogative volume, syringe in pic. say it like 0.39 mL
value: 6.2 mL
